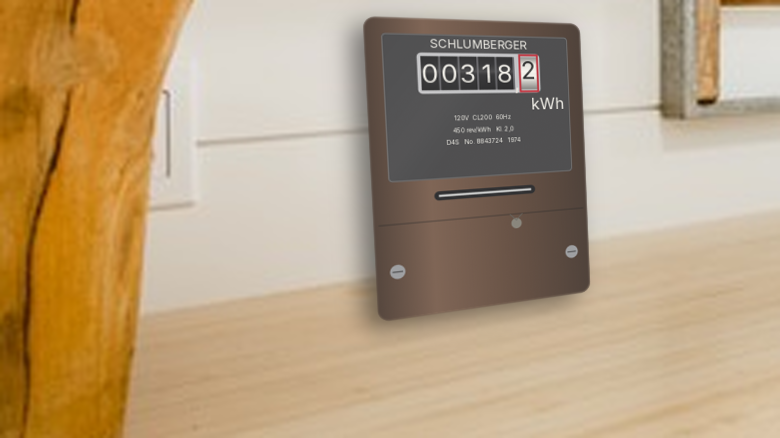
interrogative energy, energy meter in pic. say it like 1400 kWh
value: 318.2 kWh
